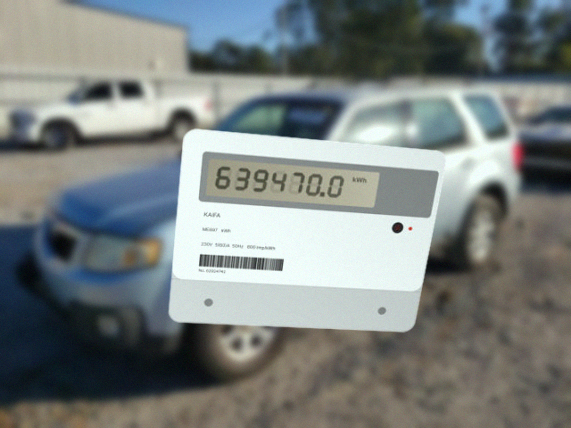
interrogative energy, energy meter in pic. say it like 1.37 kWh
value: 639470.0 kWh
